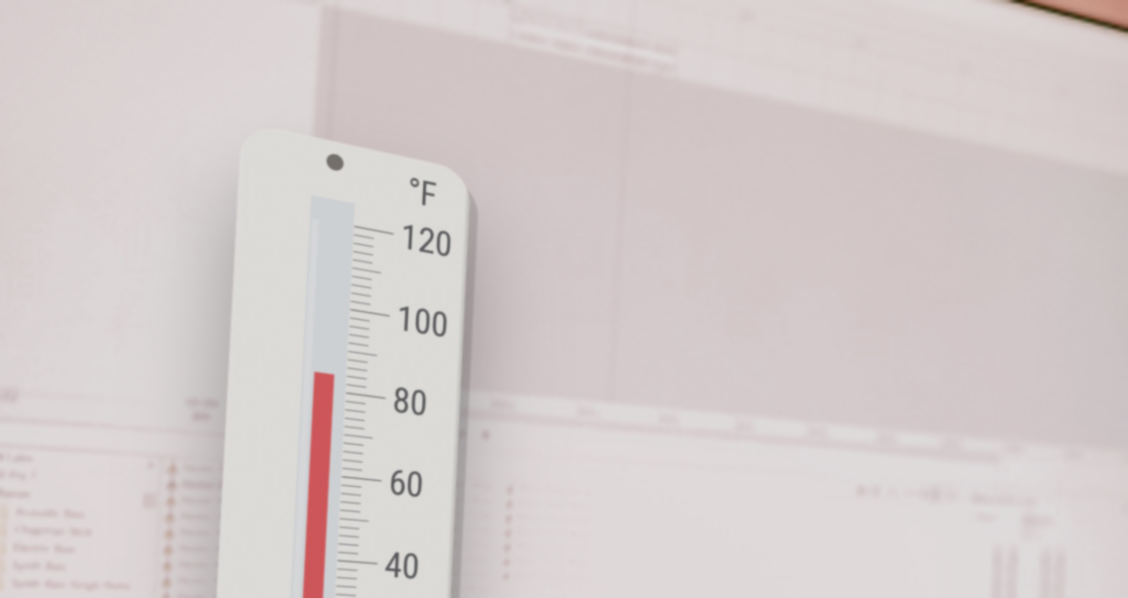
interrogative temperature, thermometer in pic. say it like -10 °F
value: 84 °F
